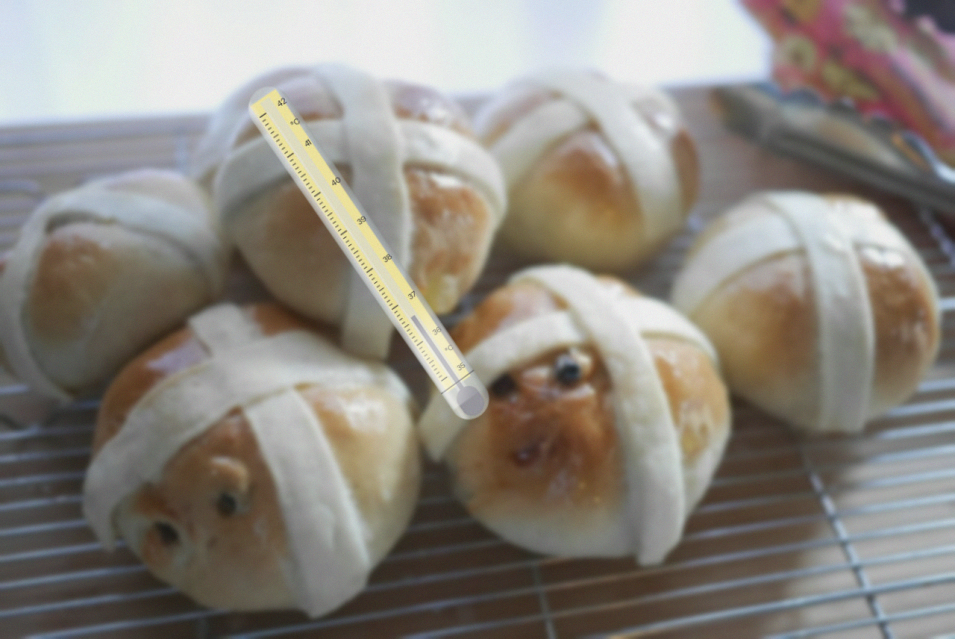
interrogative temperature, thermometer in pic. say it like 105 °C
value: 36.6 °C
